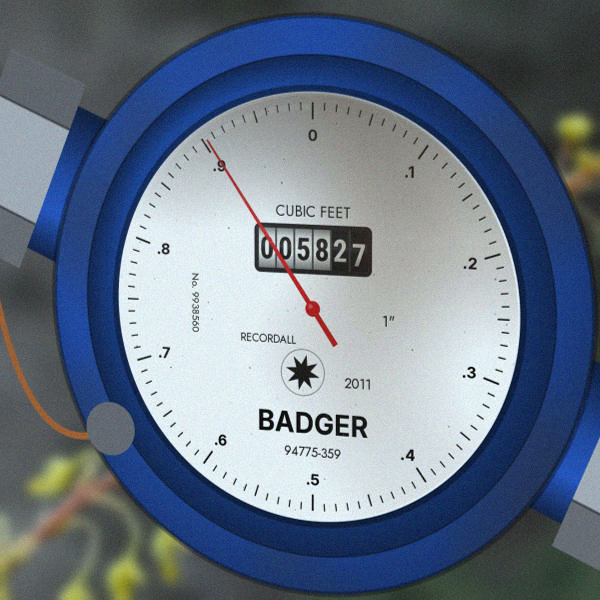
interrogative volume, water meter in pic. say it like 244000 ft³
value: 5826.90 ft³
